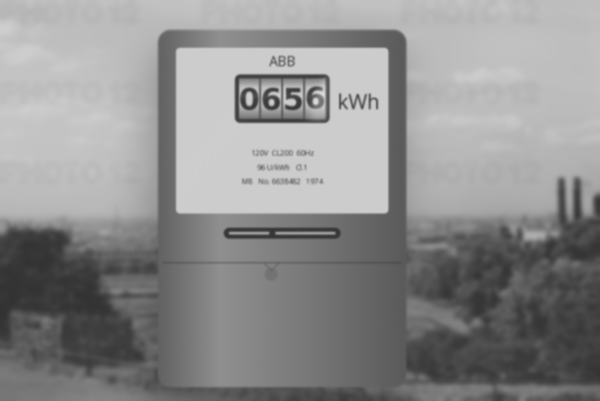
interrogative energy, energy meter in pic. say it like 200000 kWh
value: 656 kWh
